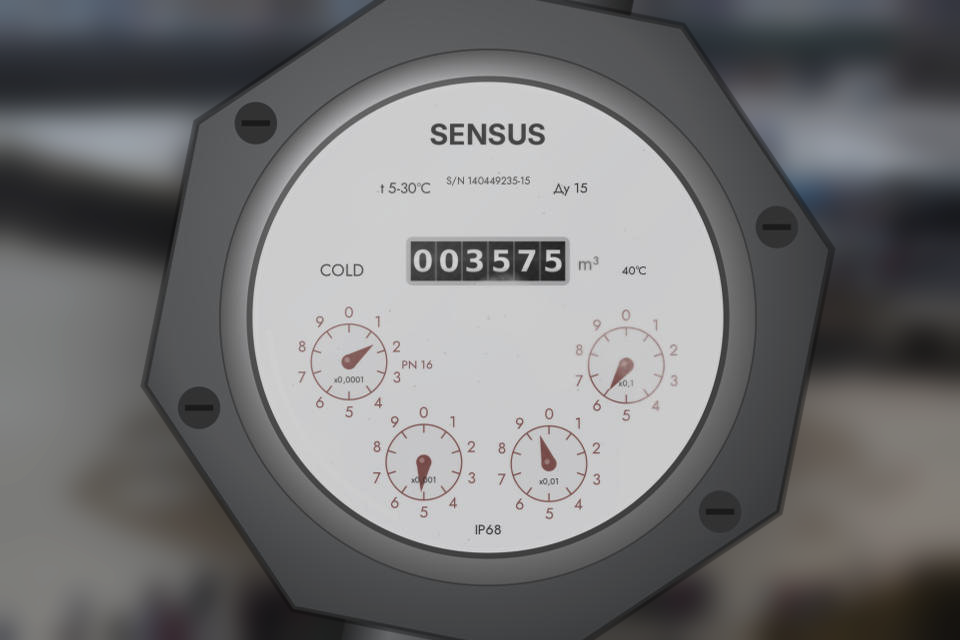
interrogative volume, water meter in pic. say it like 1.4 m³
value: 3575.5951 m³
